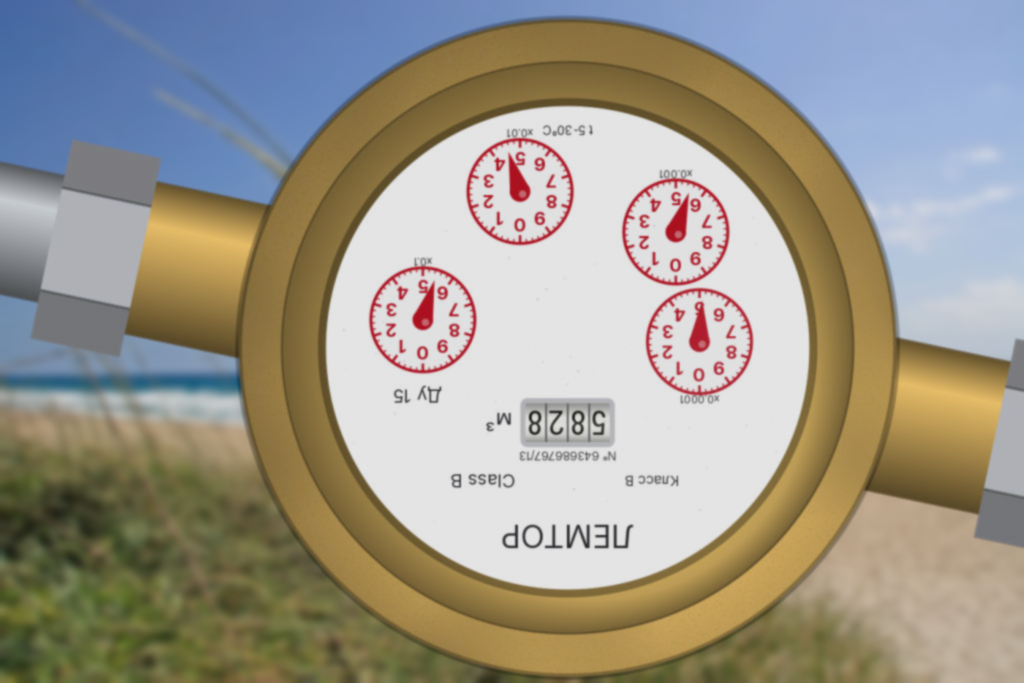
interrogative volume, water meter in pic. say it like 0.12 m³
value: 5828.5455 m³
